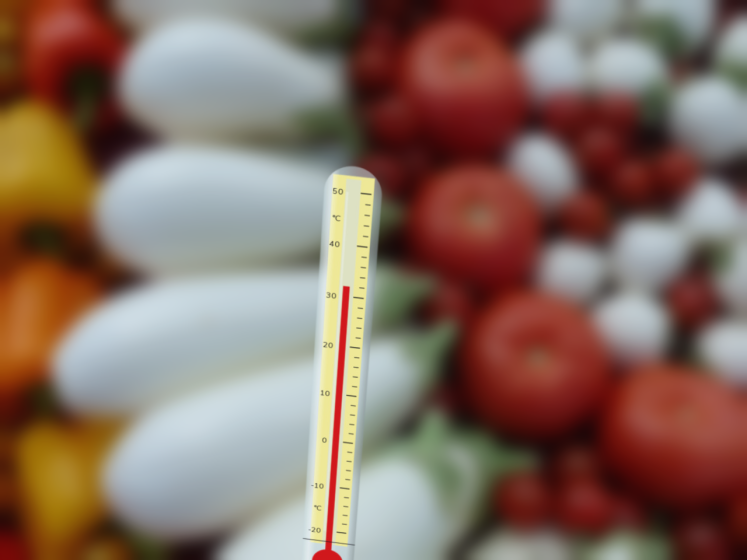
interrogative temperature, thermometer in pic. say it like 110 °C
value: 32 °C
